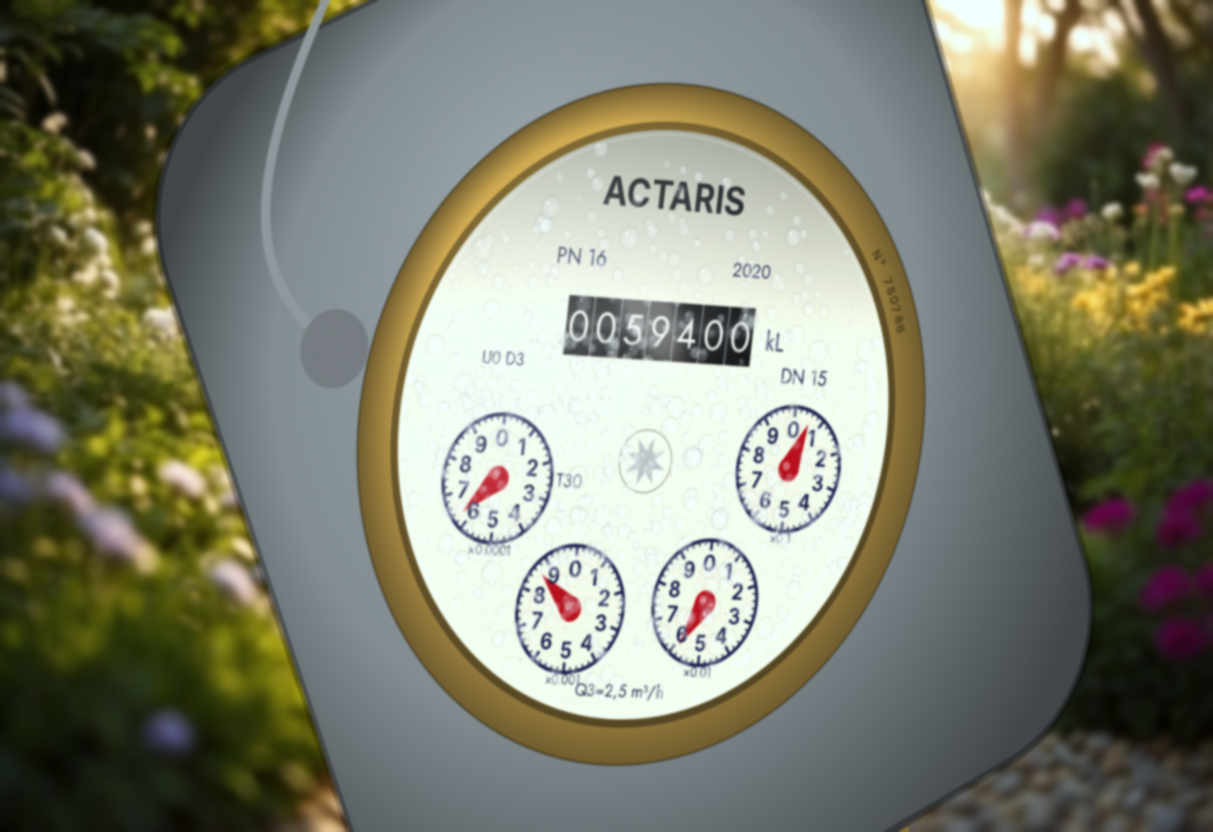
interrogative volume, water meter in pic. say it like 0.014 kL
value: 59400.0586 kL
